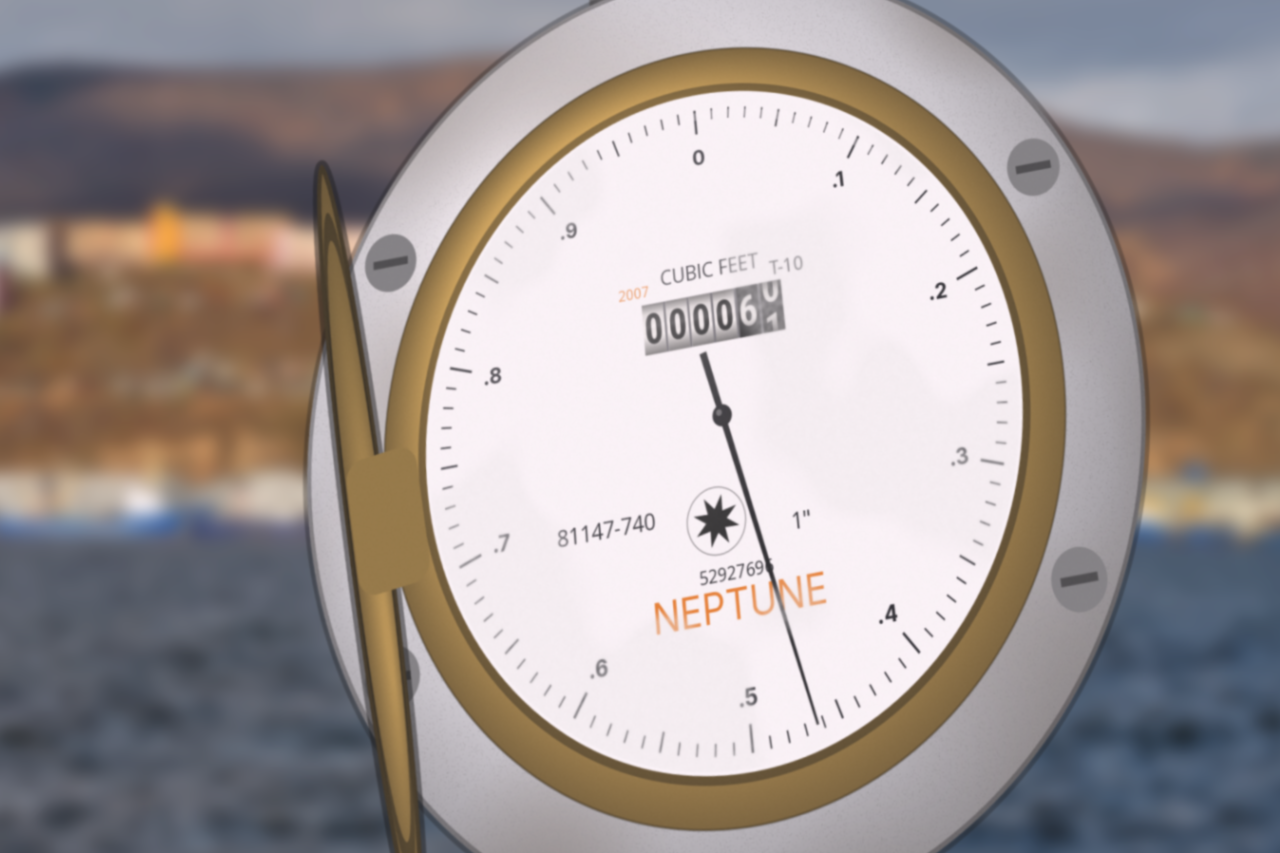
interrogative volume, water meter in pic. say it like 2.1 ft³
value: 60.46 ft³
